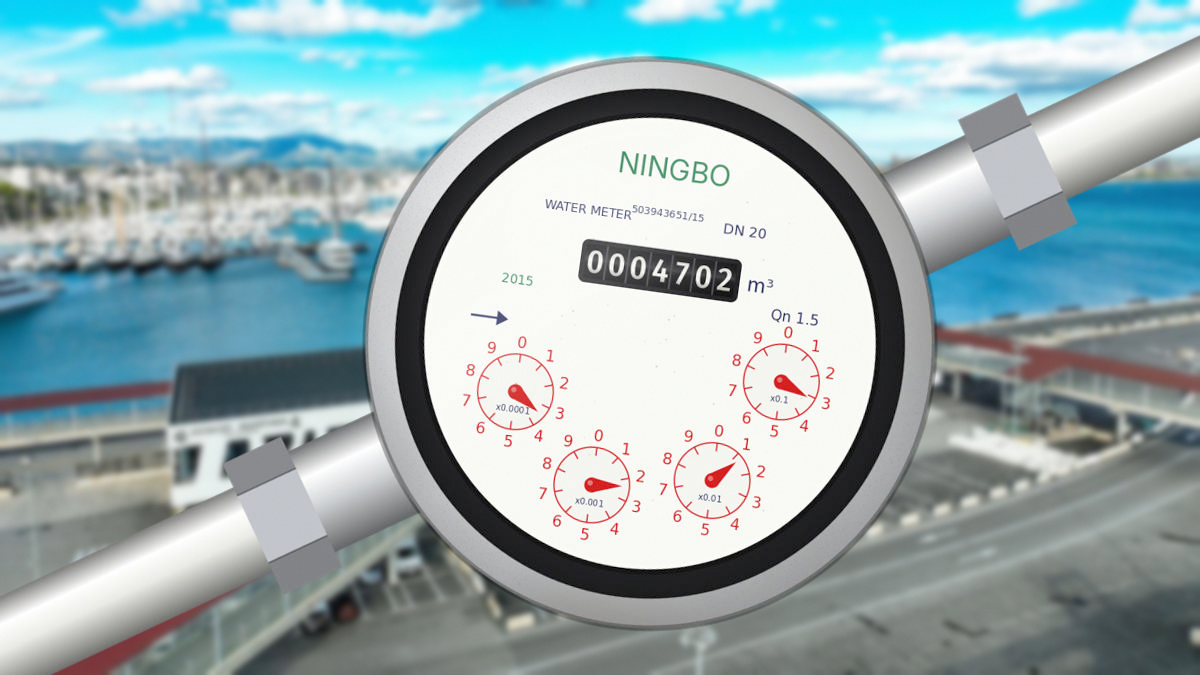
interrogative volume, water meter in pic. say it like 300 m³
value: 4702.3123 m³
